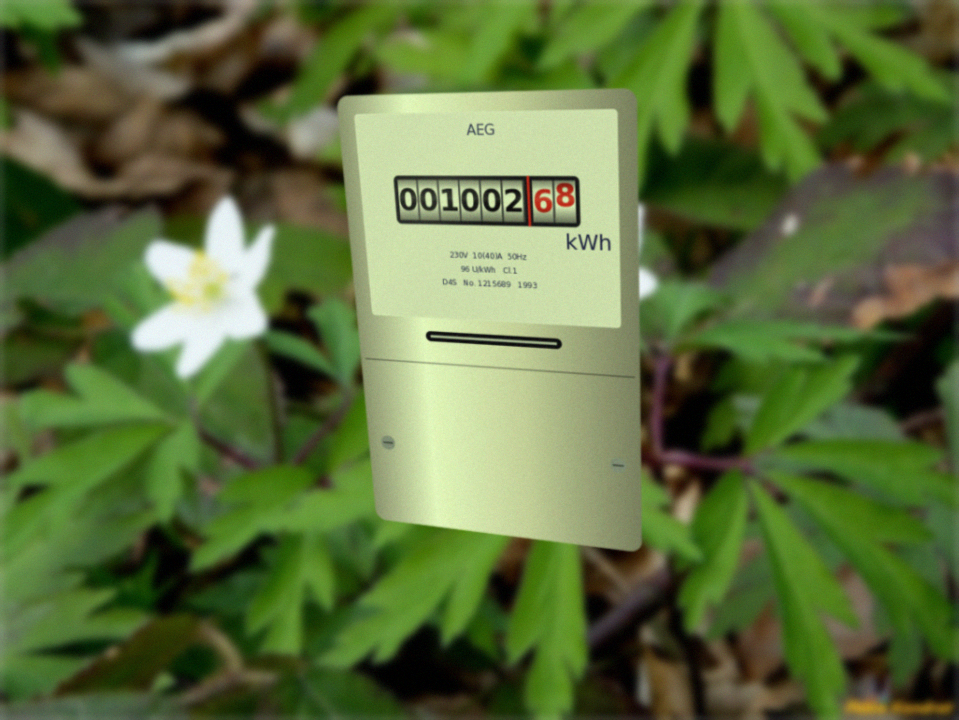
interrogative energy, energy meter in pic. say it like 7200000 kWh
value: 1002.68 kWh
